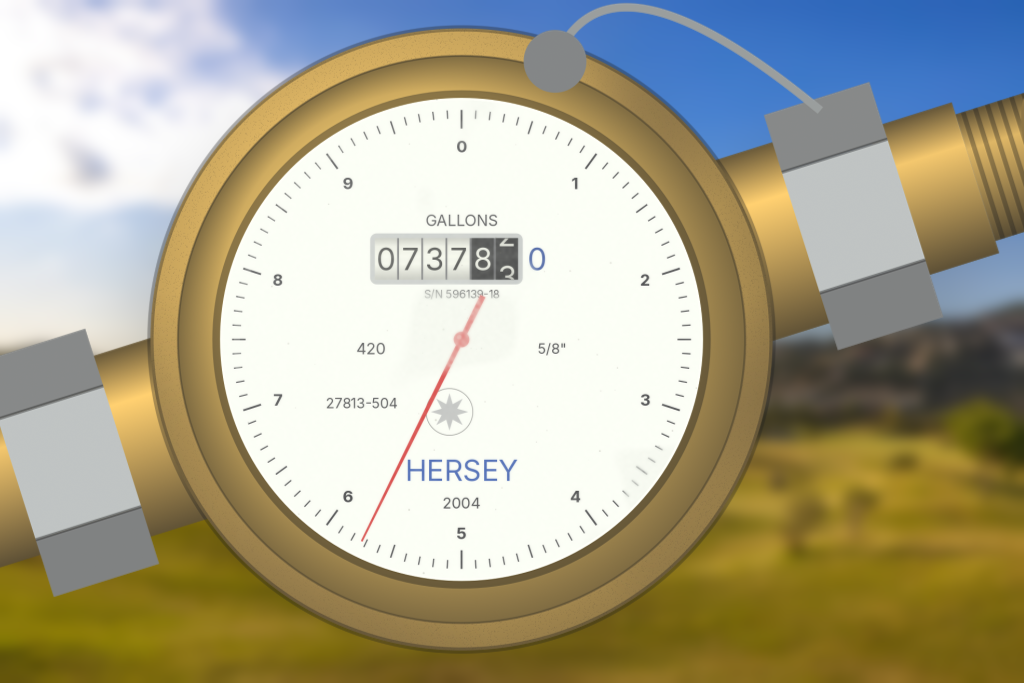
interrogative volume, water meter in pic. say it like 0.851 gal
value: 737825.7 gal
